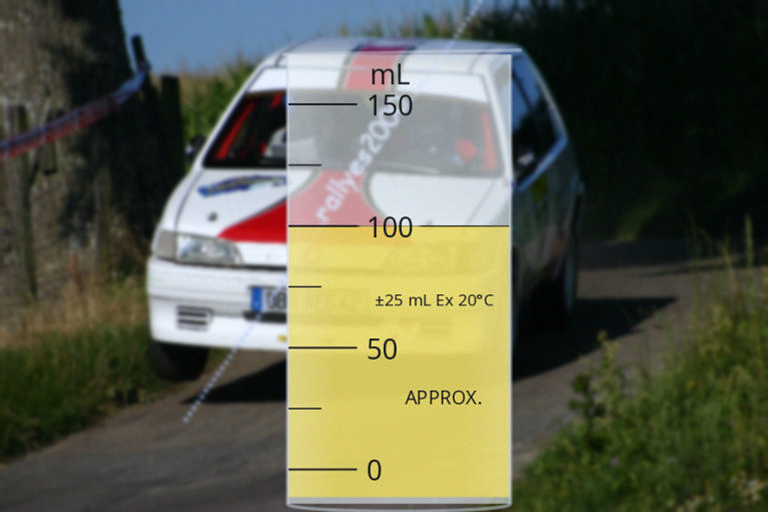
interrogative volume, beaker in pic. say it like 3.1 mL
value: 100 mL
